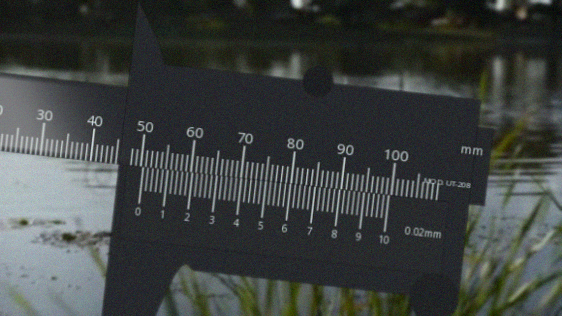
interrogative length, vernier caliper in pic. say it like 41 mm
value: 50.5 mm
